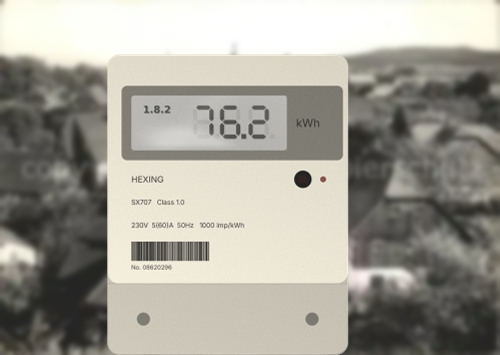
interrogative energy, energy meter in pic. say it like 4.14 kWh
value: 76.2 kWh
